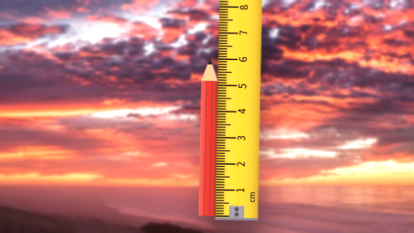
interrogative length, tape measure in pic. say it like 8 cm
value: 6 cm
